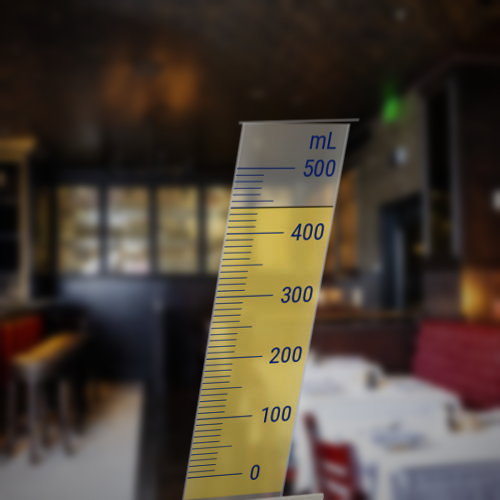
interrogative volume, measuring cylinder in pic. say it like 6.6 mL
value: 440 mL
